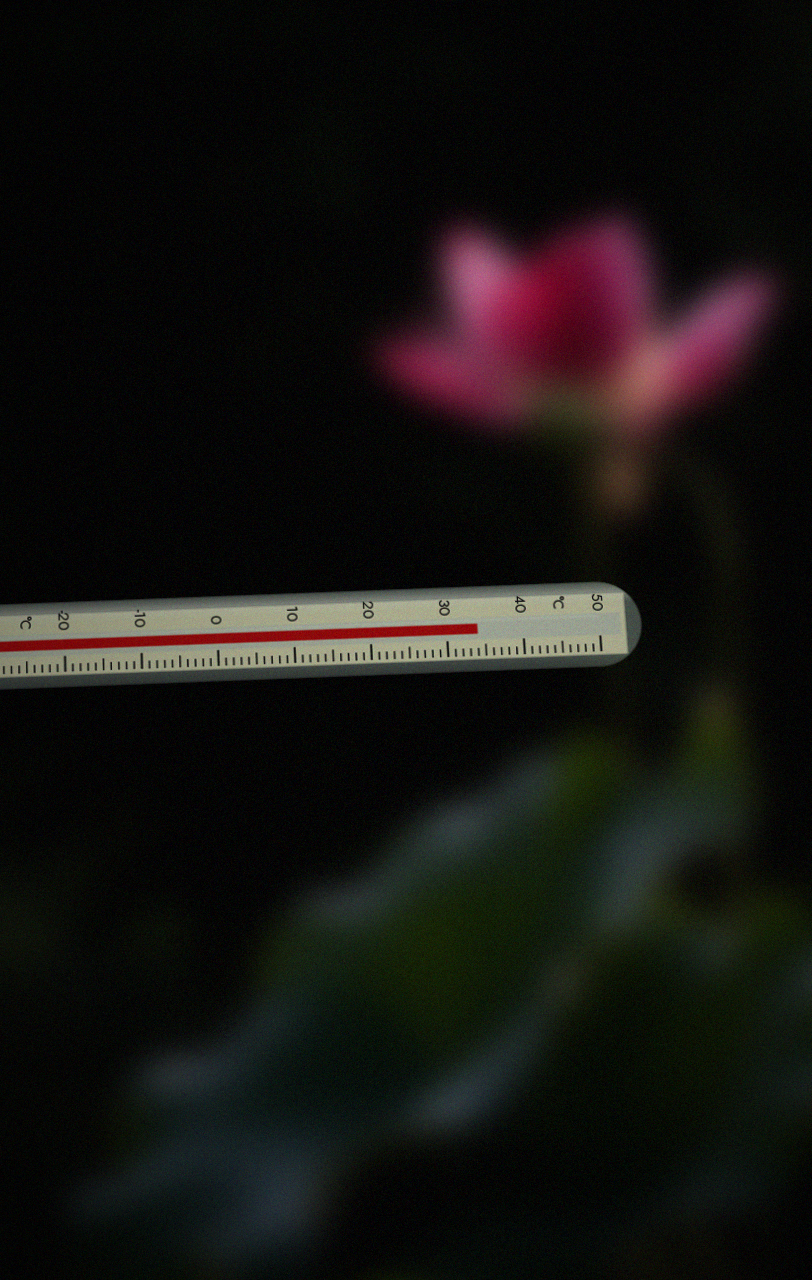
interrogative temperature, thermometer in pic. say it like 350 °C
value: 34 °C
